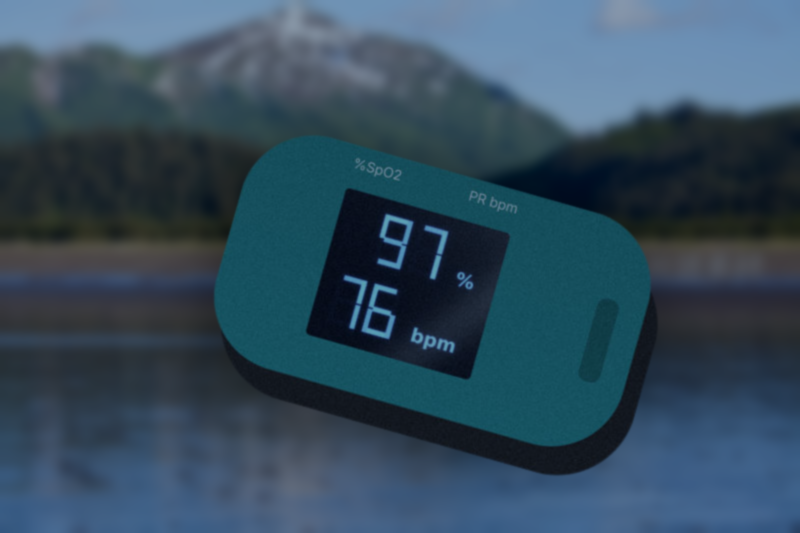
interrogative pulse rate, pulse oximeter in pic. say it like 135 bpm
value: 76 bpm
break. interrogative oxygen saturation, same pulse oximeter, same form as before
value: 97 %
